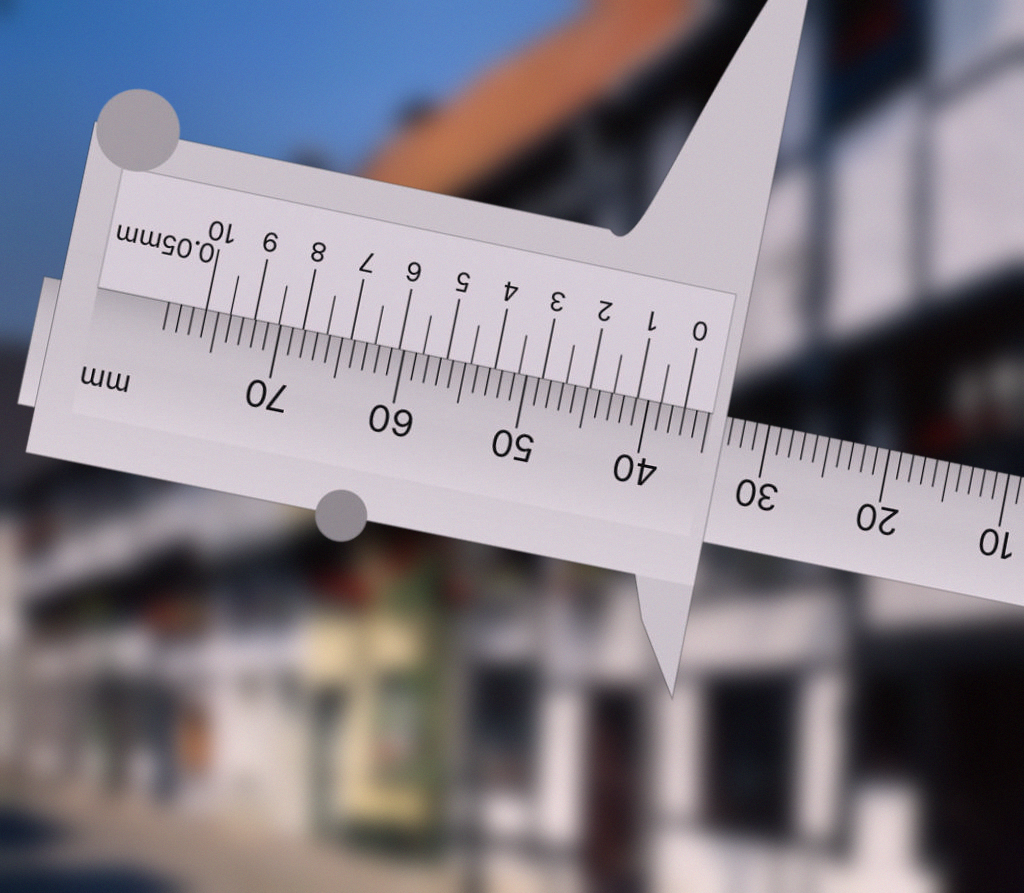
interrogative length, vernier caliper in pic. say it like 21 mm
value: 37.0 mm
